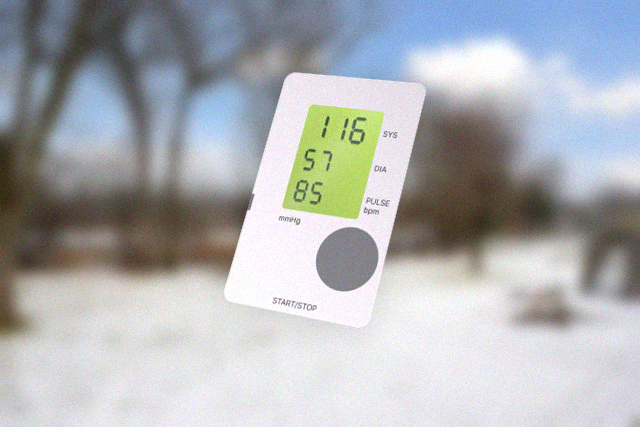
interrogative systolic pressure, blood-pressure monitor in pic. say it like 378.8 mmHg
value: 116 mmHg
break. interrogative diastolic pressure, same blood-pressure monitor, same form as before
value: 57 mmHg
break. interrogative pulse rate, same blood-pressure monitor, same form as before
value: 85 bpm
